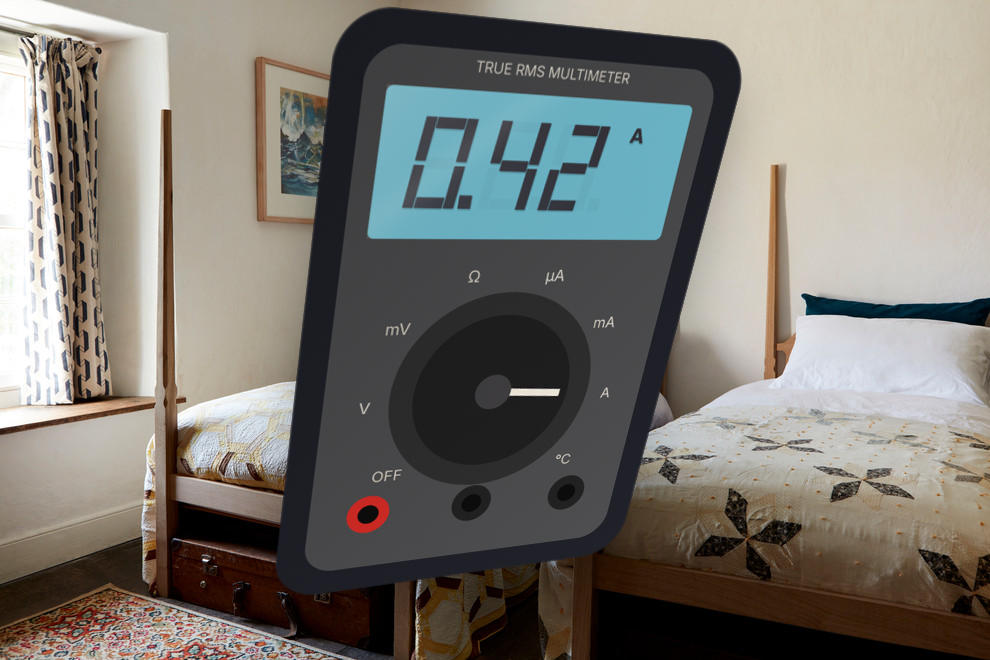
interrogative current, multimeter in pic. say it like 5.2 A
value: 0.42 A
